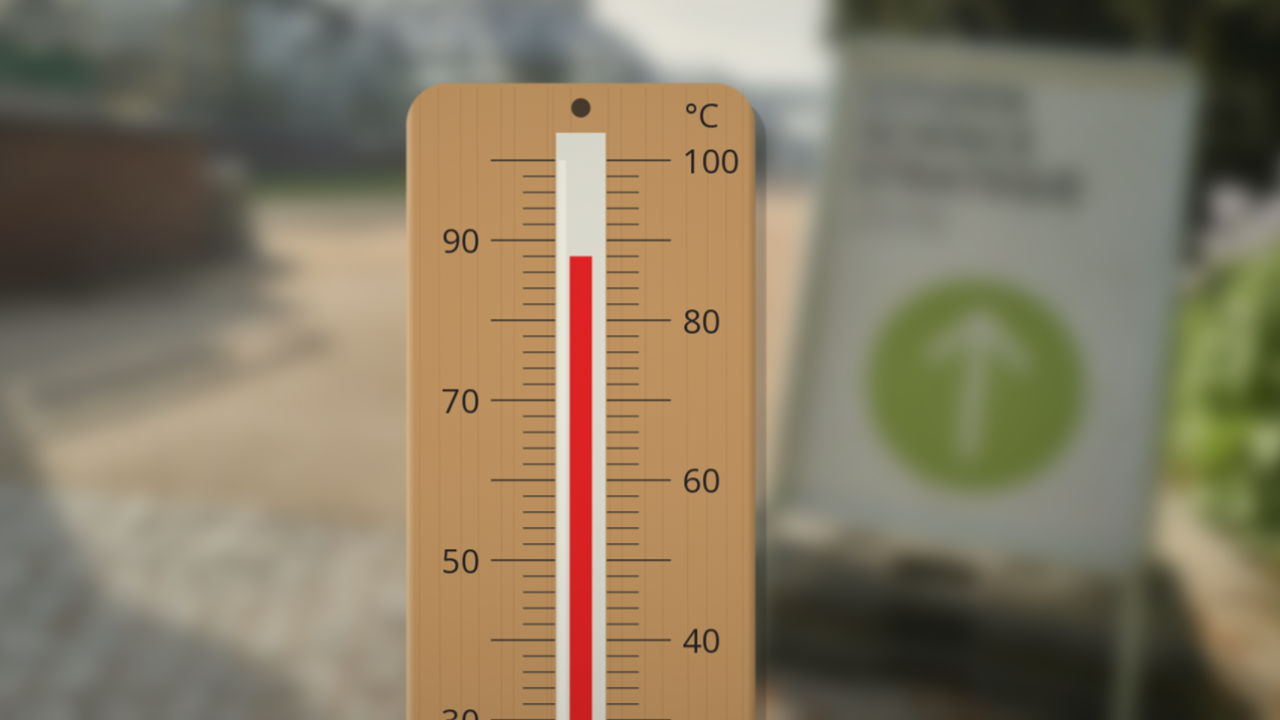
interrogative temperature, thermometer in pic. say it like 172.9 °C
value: 88 °C
